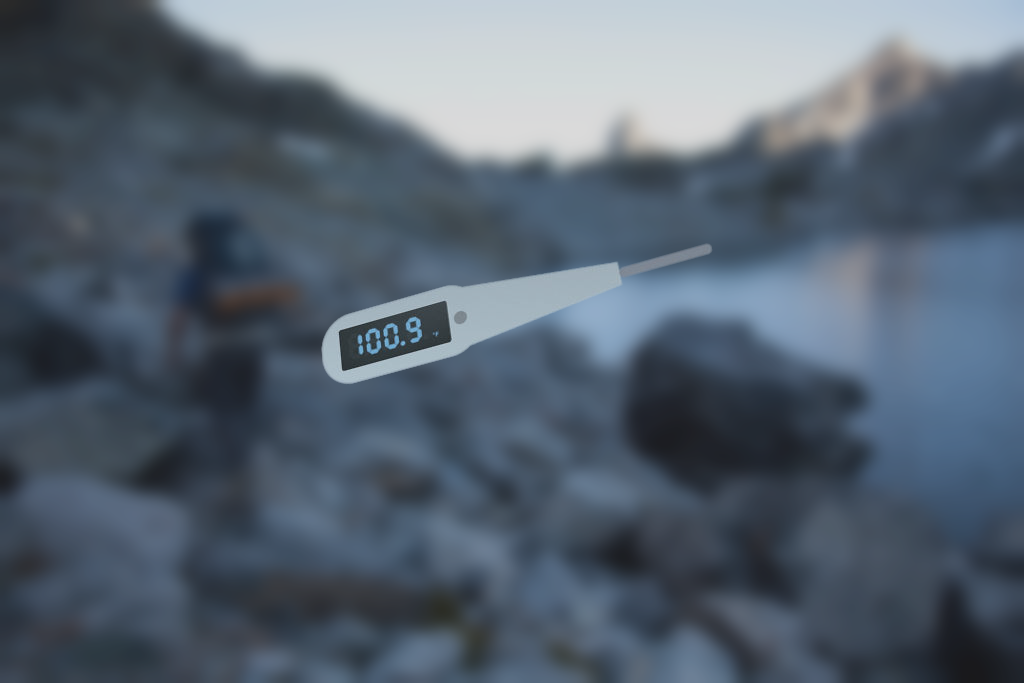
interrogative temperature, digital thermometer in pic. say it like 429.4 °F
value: 100.9 °F
